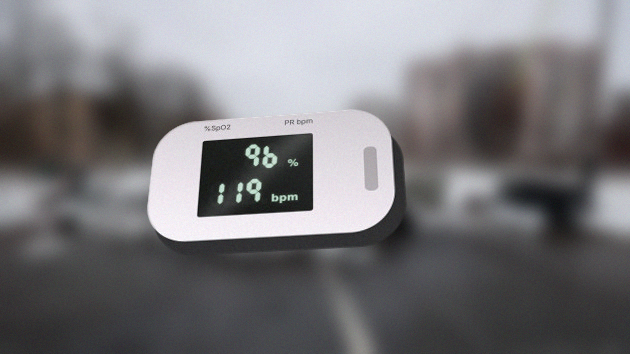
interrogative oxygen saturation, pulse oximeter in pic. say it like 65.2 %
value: 96 %
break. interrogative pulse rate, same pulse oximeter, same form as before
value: 119 bpm
